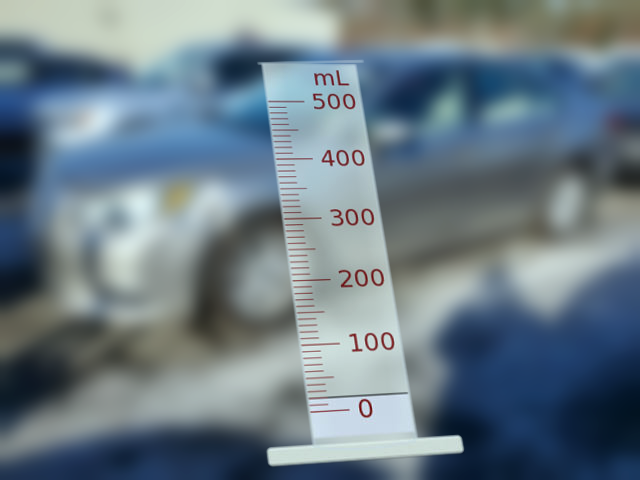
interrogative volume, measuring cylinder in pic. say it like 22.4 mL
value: 20 mL
